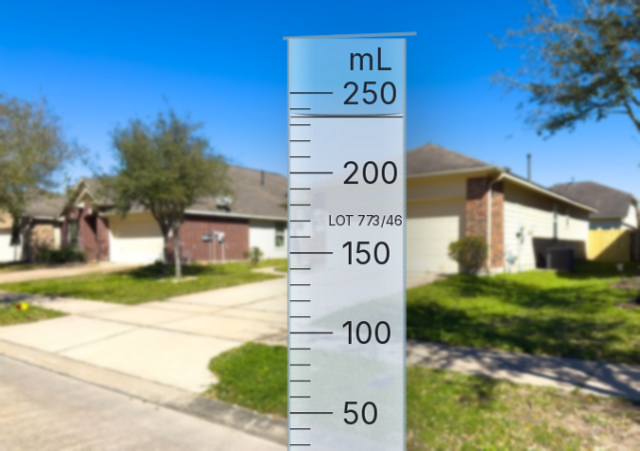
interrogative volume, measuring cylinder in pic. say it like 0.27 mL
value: 235 mL
